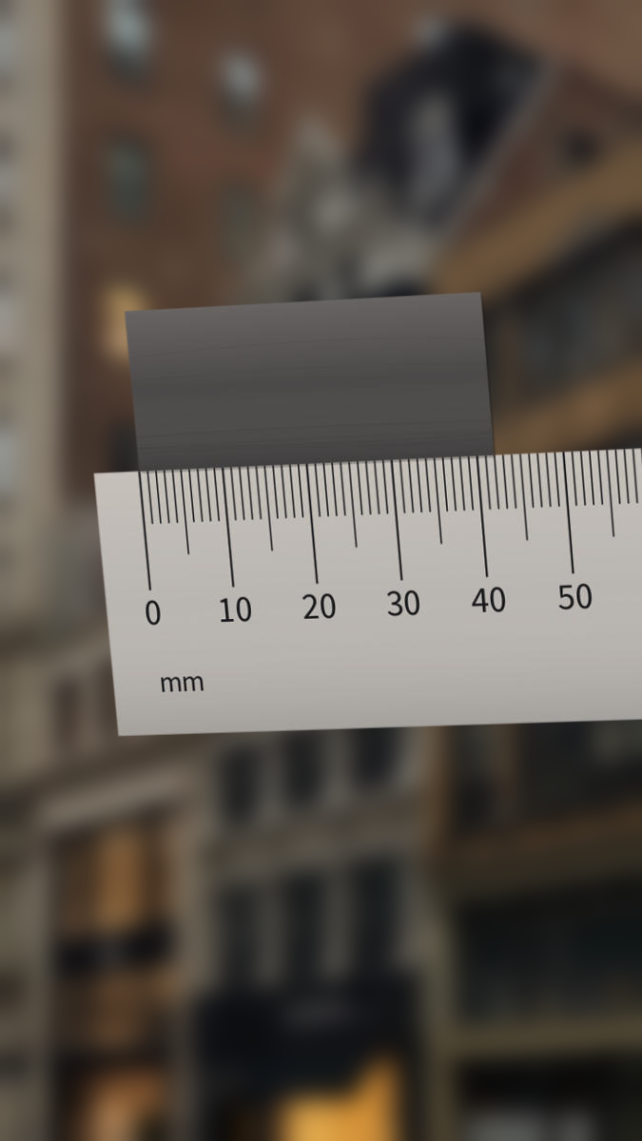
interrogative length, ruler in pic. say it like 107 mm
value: 42 mm
